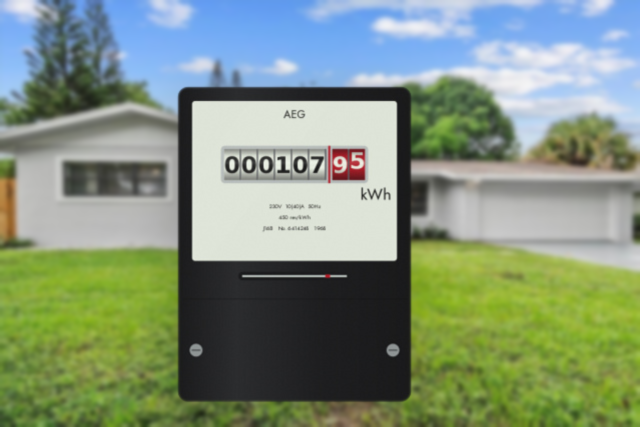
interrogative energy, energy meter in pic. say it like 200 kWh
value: 107.95 kWh
